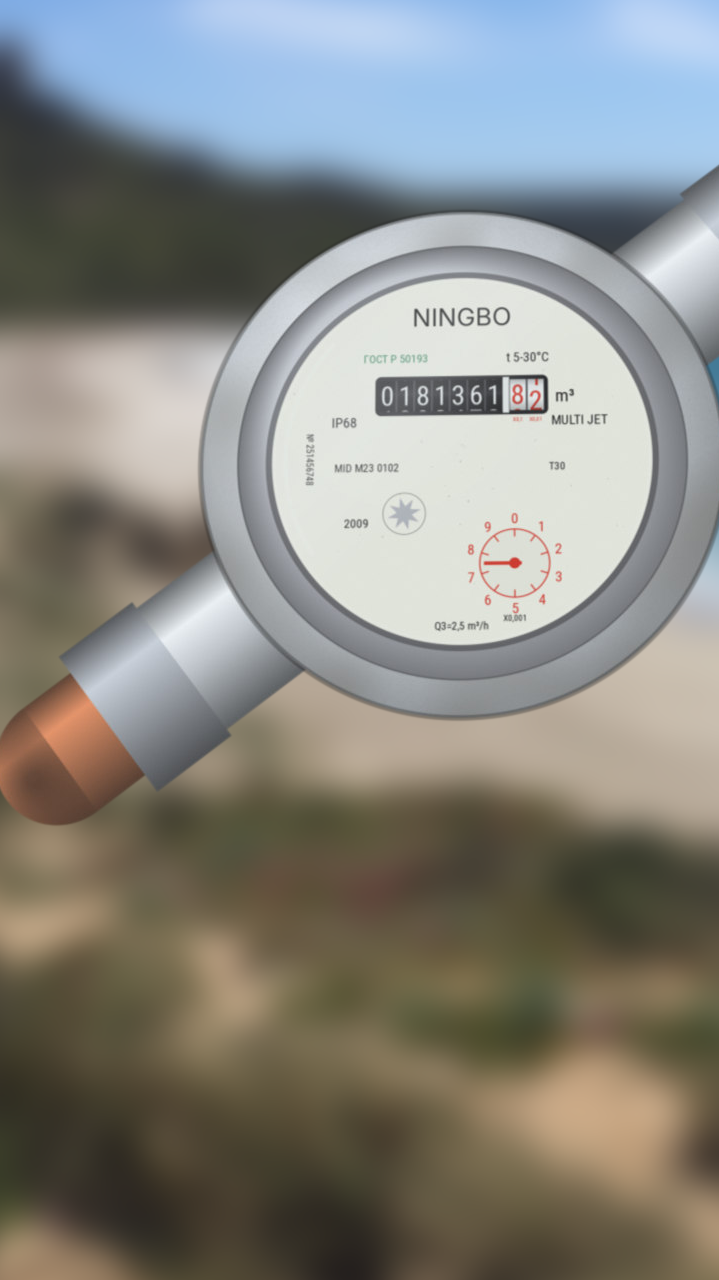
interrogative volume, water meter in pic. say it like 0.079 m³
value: 181361.817 m³
